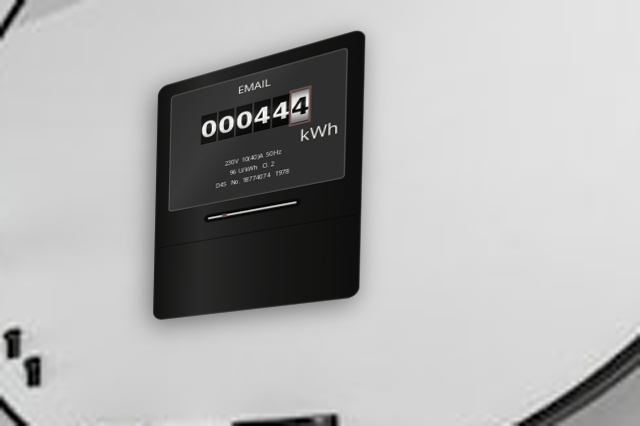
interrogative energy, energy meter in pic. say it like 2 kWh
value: 44.4 kWh
